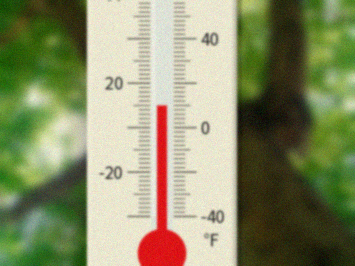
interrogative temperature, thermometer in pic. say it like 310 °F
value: 10 °F
